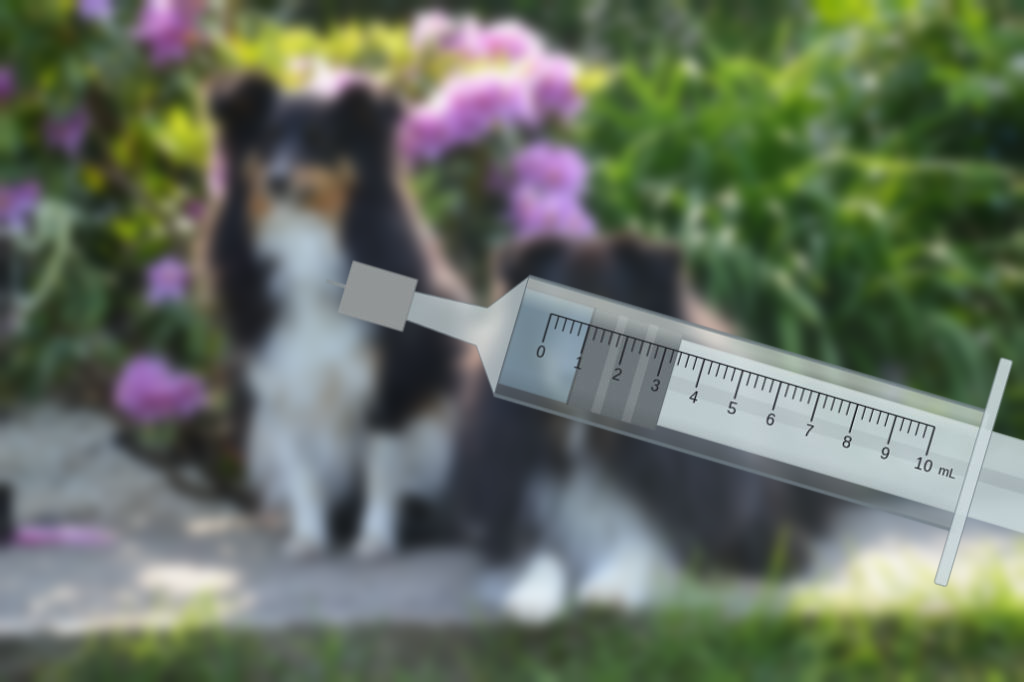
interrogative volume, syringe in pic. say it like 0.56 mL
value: 1 mL
